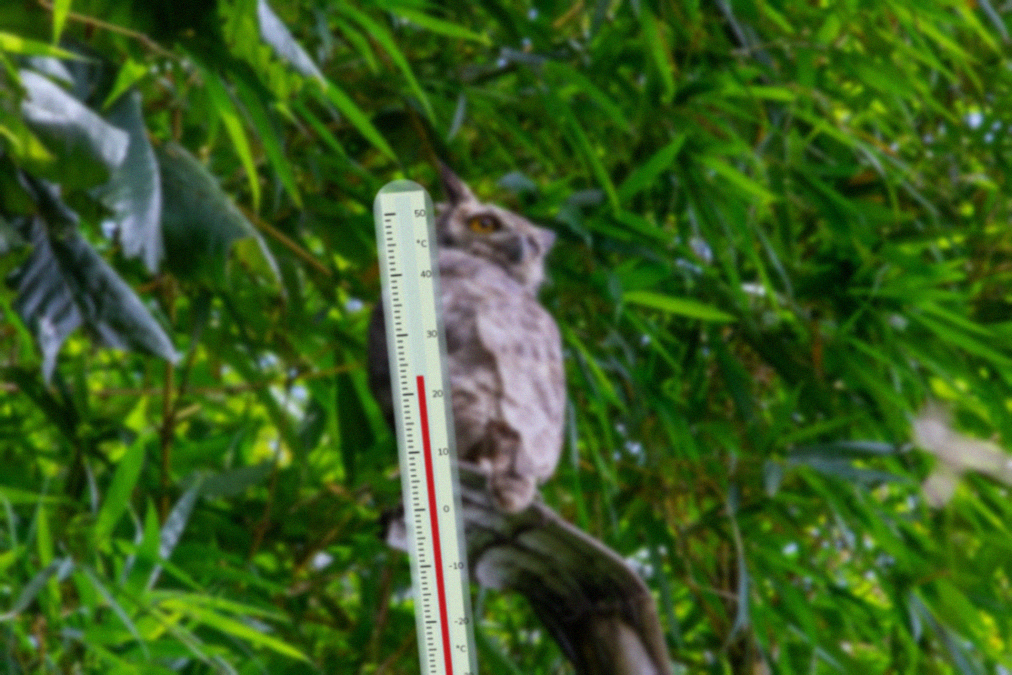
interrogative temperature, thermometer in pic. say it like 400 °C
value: 23 °C
